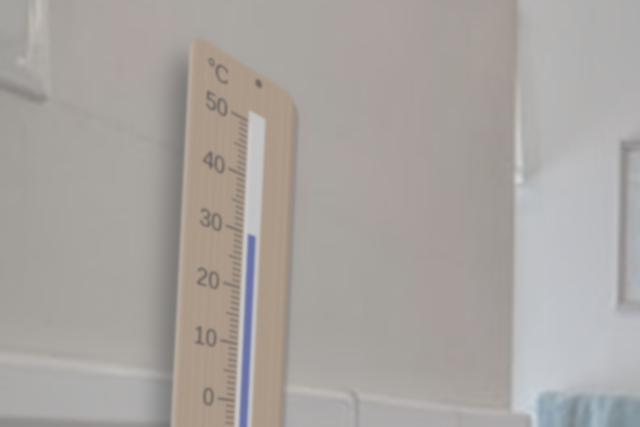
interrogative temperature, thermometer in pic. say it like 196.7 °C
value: 30 °C
